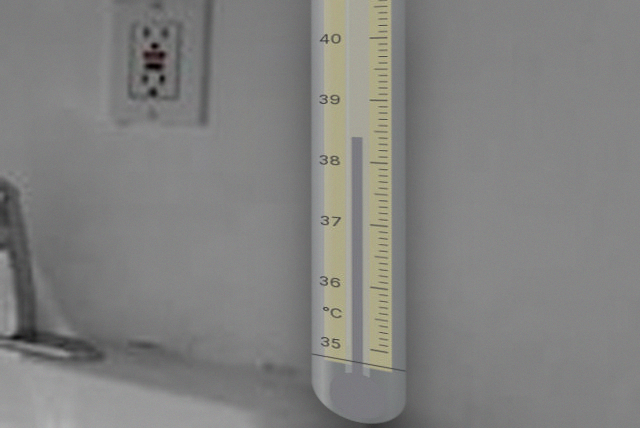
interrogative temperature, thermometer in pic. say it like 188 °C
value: 38.4 °C
